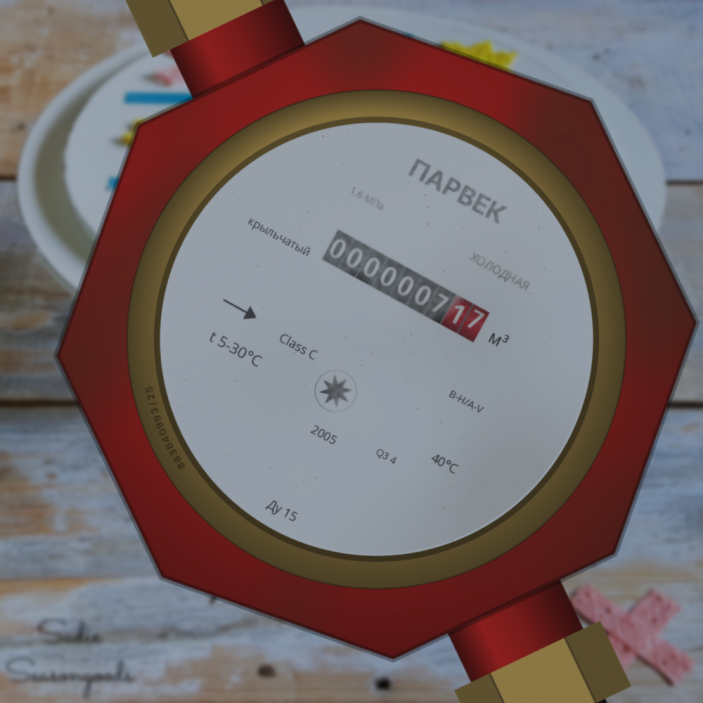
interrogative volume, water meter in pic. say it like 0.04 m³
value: 7.17 m³
